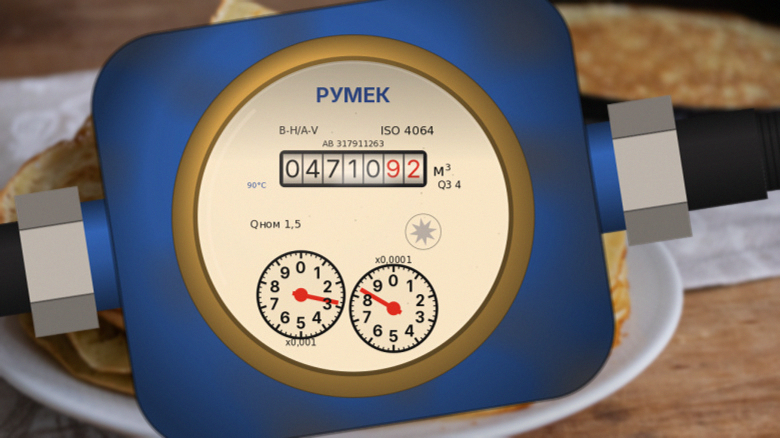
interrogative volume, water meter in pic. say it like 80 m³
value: 4710.9228 m³
